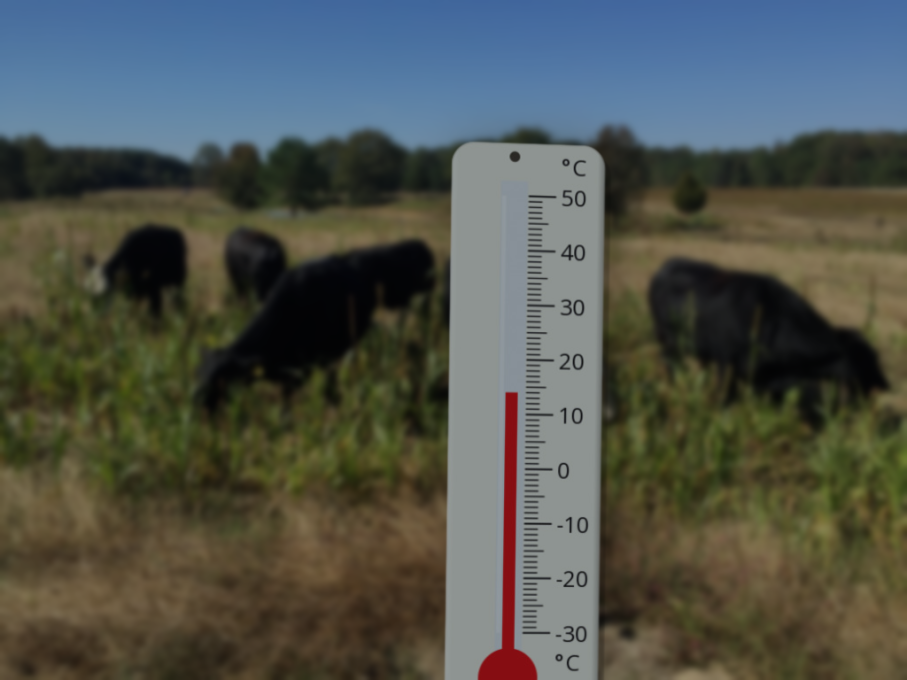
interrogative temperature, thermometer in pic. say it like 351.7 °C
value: 14 °C
